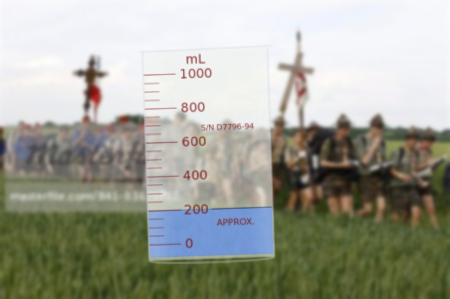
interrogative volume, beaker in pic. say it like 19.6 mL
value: 200 mL
